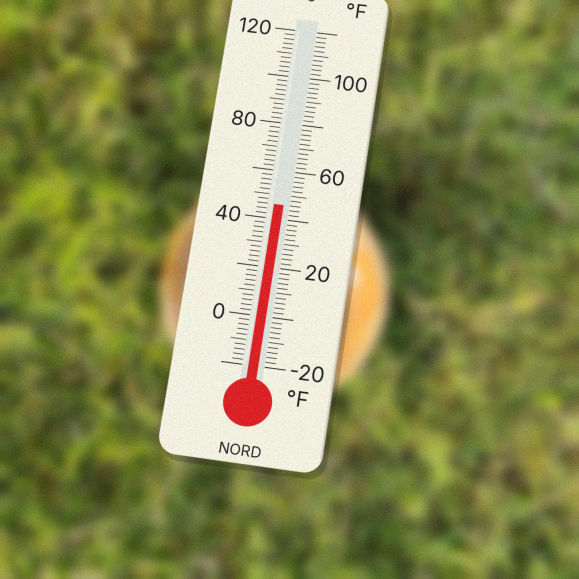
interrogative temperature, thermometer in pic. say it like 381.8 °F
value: 46 °F
